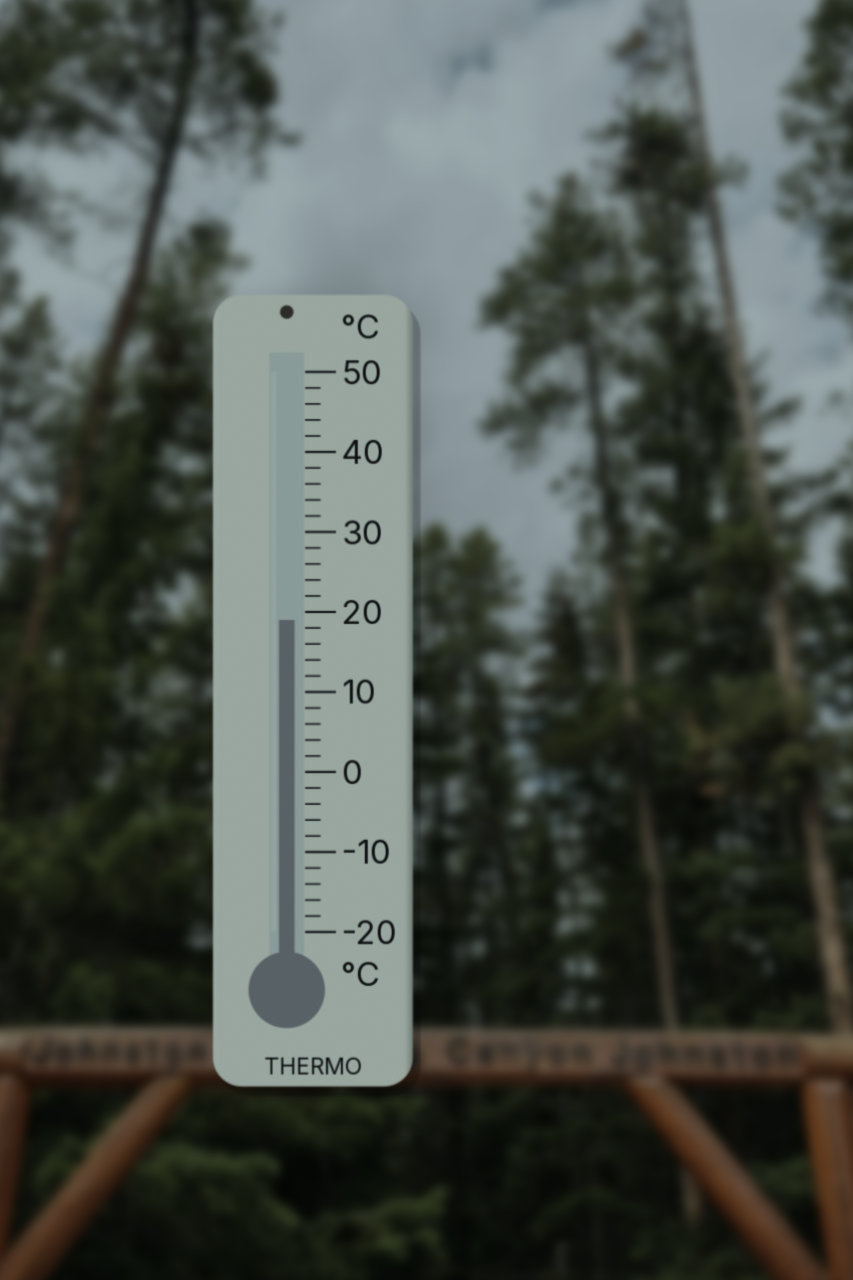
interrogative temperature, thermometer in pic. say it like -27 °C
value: 19 °C
